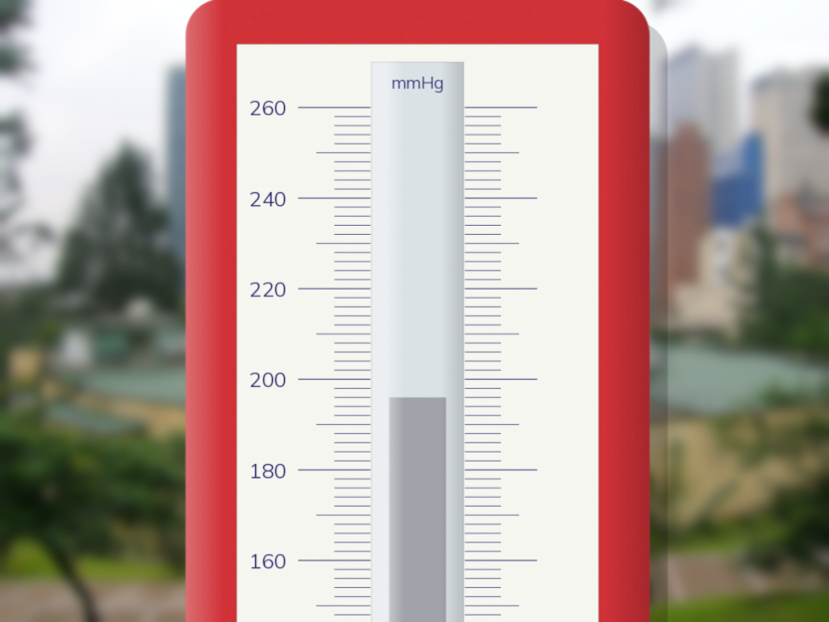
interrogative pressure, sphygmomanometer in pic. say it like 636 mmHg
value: 196 mmHg
